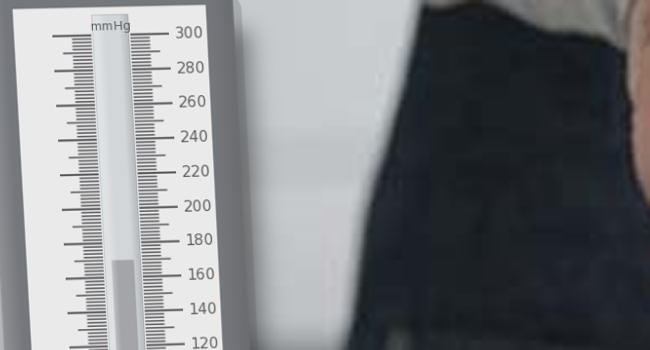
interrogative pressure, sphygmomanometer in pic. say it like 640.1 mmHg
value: 170 mmHg
